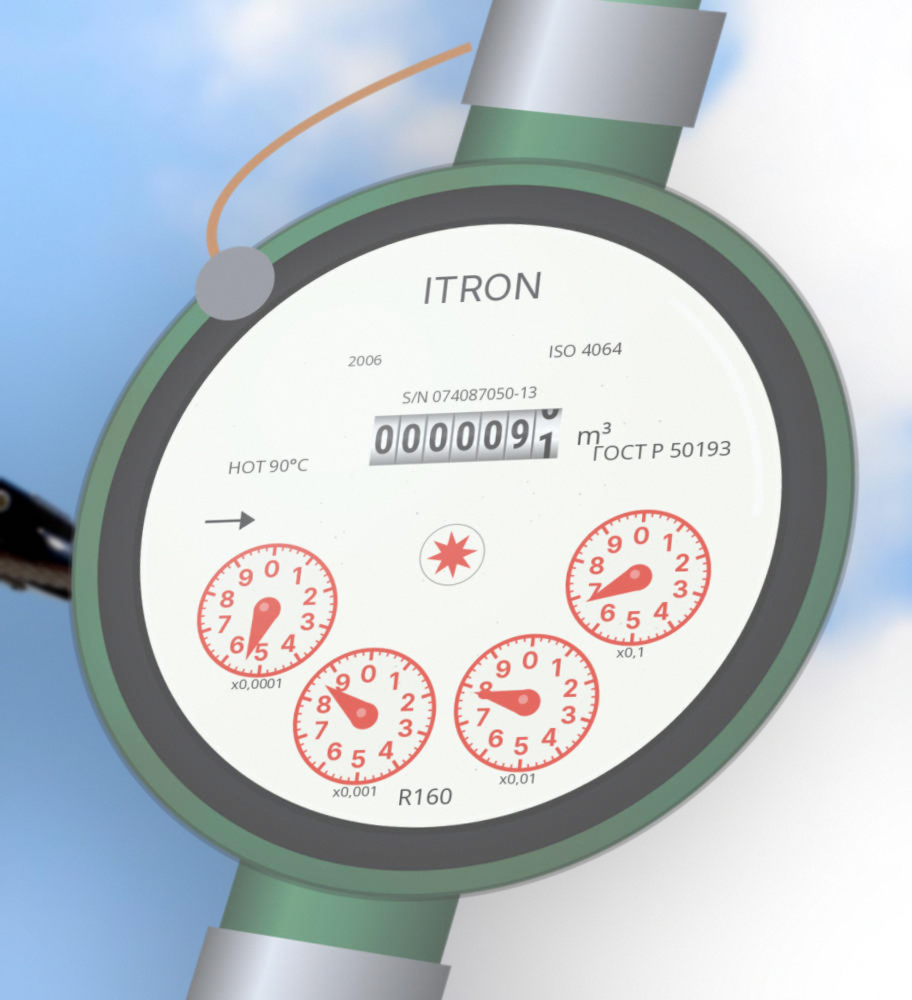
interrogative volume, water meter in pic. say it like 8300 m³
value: 90.6785 m³
